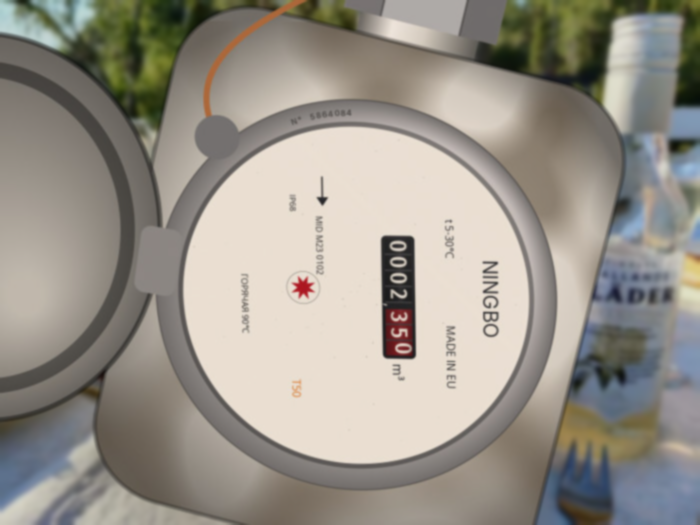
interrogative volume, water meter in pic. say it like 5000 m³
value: 2.350 m³
